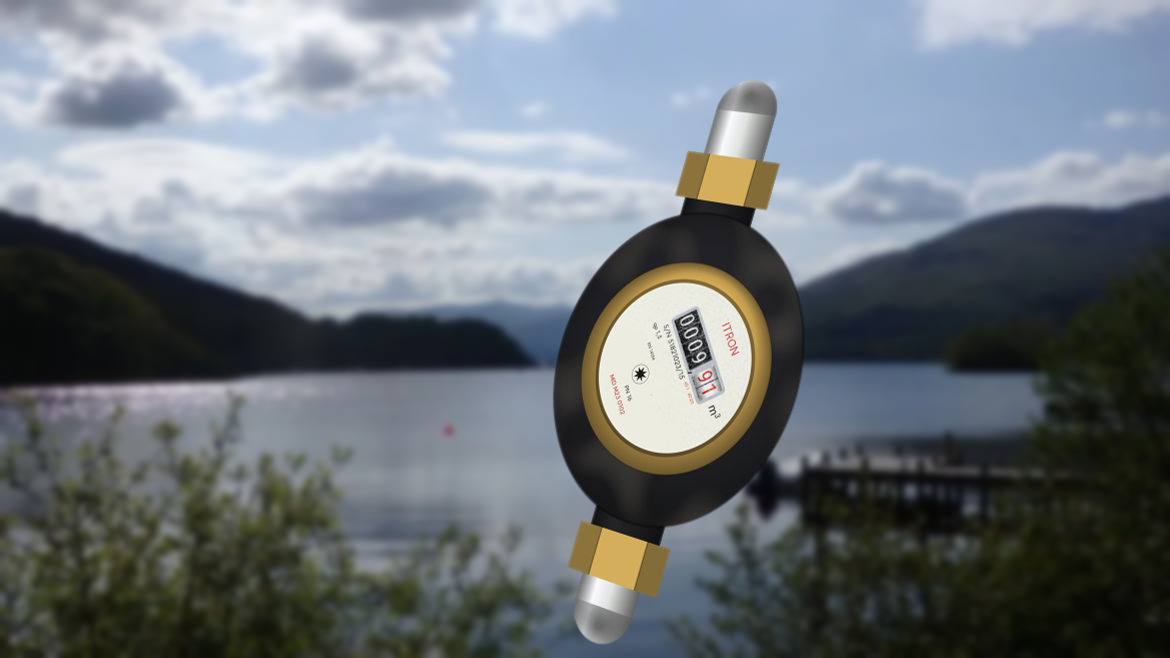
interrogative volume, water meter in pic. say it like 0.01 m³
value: 9.91 m³
